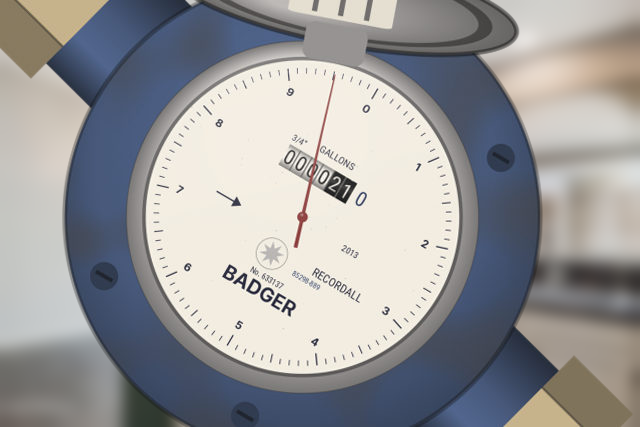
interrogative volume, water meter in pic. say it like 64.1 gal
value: 209.5 gal
